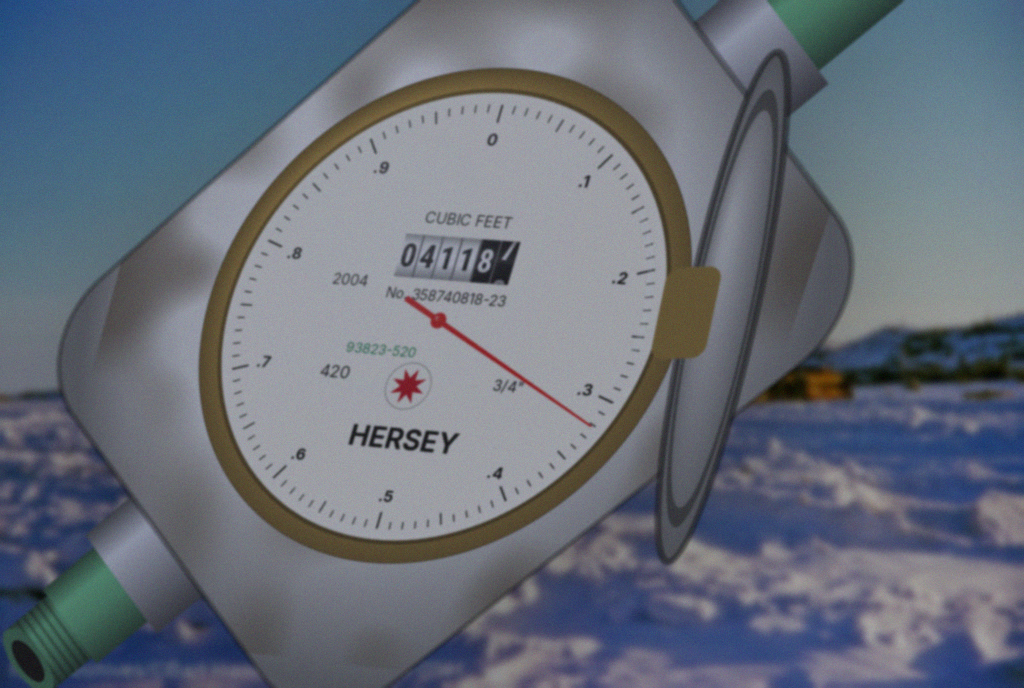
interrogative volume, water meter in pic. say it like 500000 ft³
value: 41187.32 ft³
